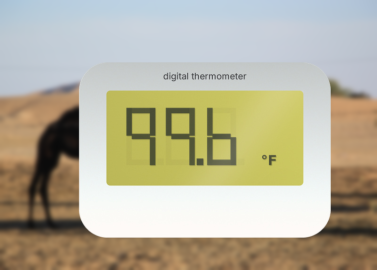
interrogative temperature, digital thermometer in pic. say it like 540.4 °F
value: 99.6 °F
